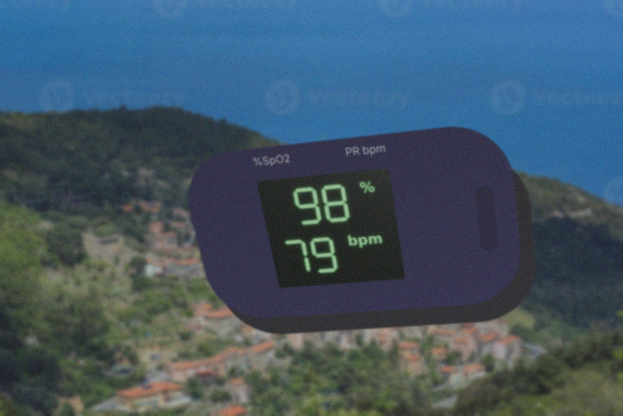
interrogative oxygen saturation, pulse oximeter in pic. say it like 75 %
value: 98 %
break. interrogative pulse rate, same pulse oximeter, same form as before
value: 79 bpm
